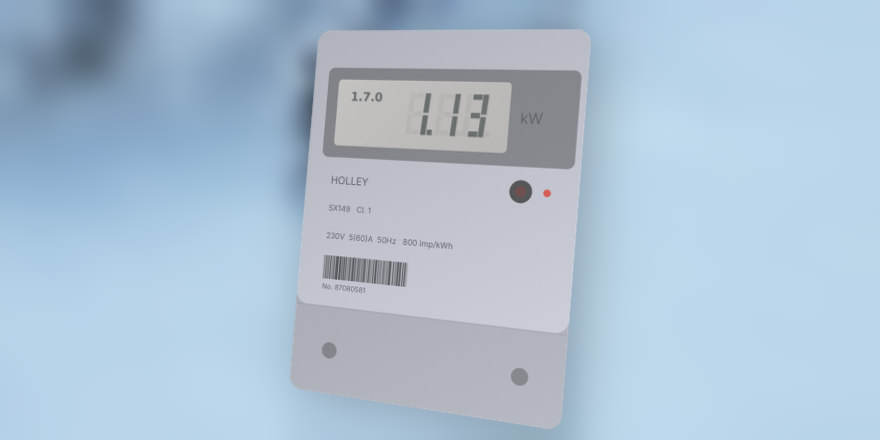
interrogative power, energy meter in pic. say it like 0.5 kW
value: 1.13 kW
